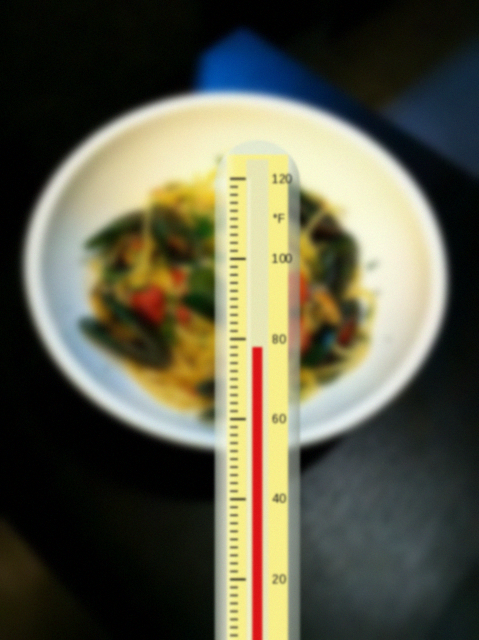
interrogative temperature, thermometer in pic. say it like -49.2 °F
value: 78 °F
